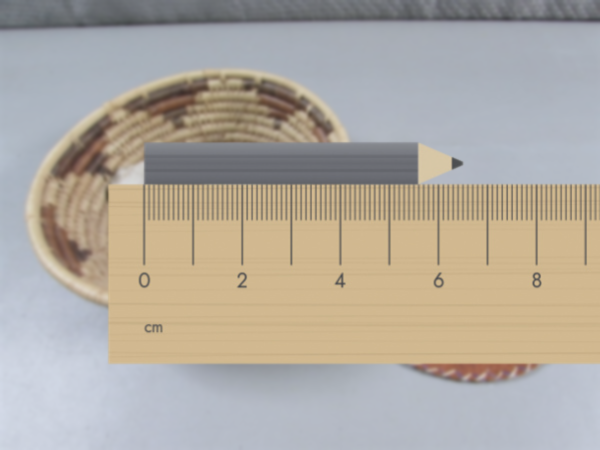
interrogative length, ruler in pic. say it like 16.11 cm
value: 6.5 cm
